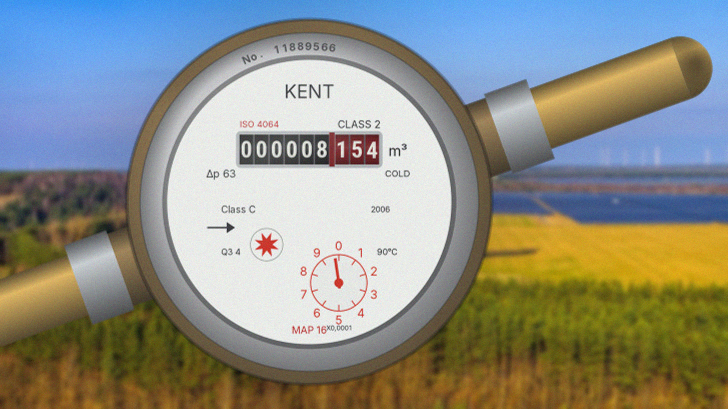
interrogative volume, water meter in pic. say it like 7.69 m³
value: 8.1539 m³
